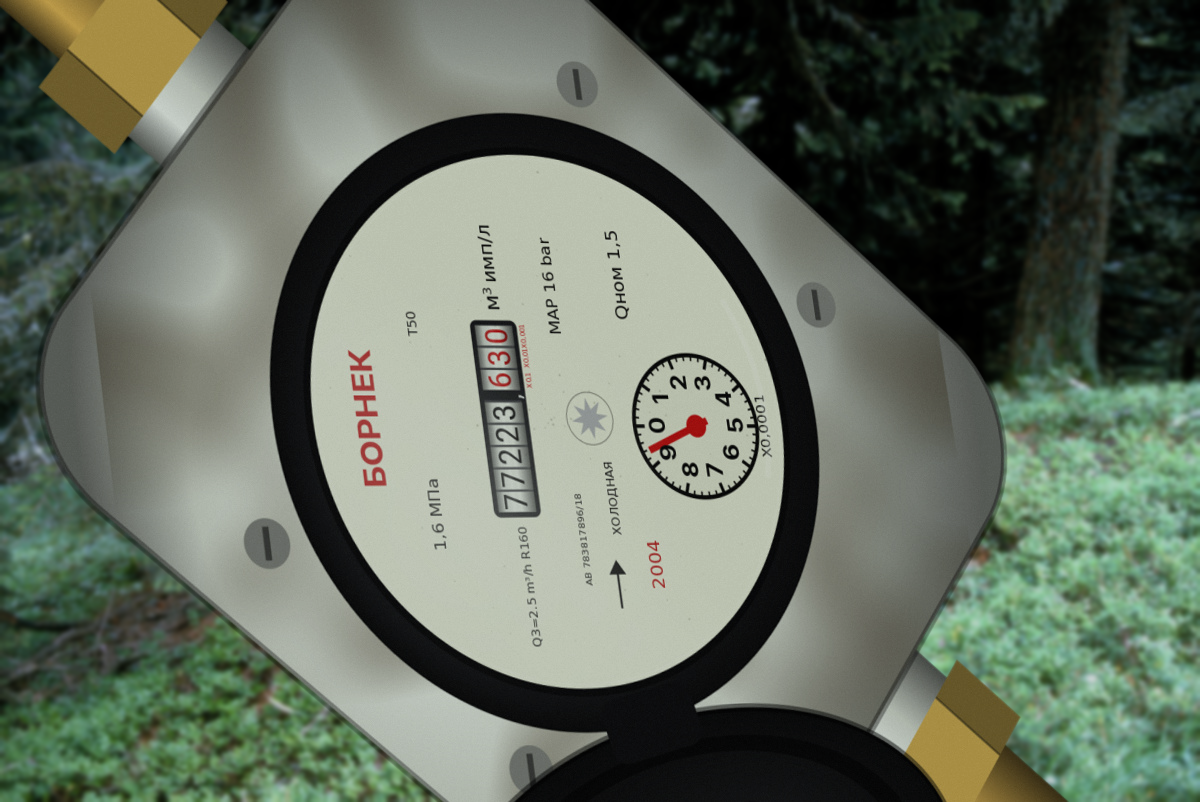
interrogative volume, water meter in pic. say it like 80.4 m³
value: 77223.6299 m³
